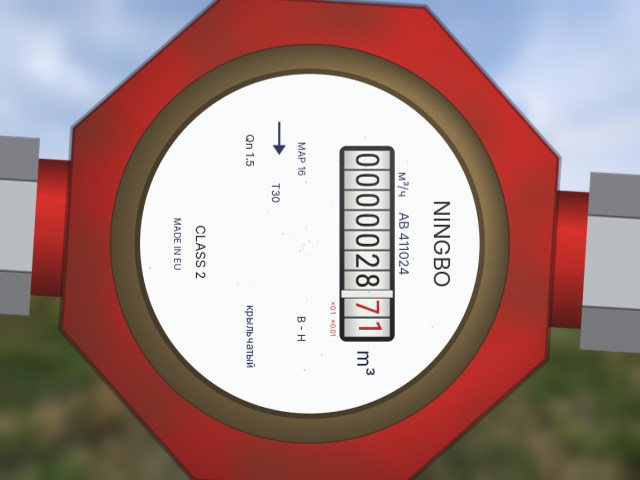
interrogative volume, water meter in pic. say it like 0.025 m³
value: 28.71 m³
